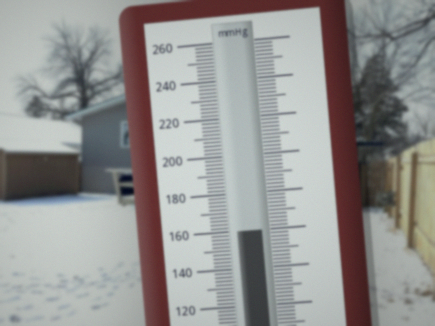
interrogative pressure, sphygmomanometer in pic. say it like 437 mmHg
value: 160 mmHg
